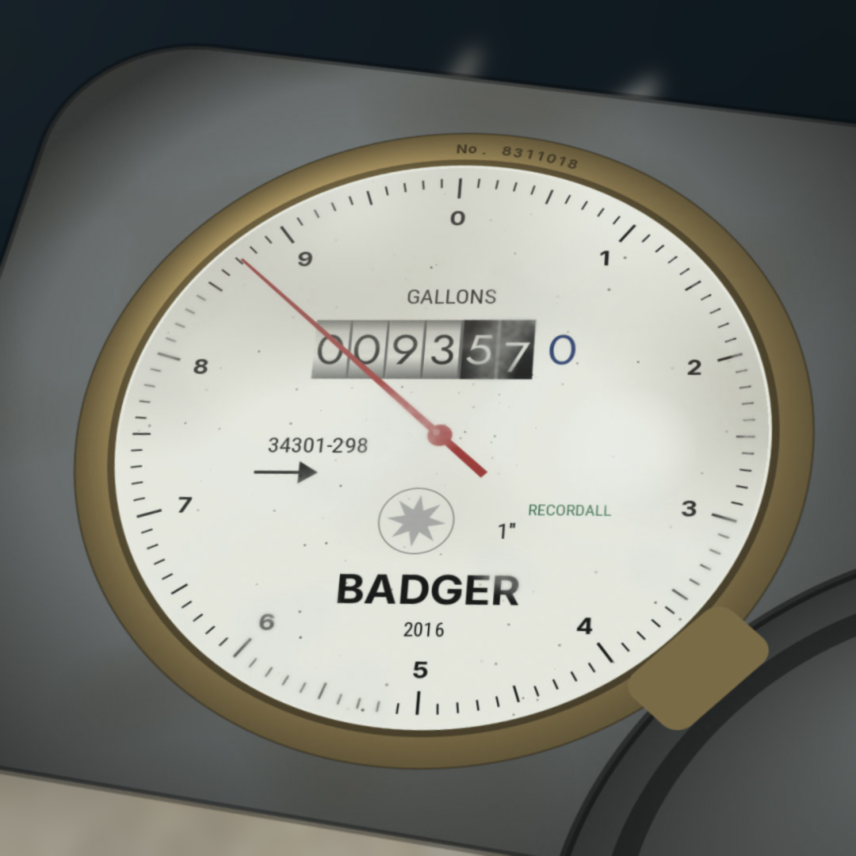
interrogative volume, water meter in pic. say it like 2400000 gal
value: 93568.7 gal
